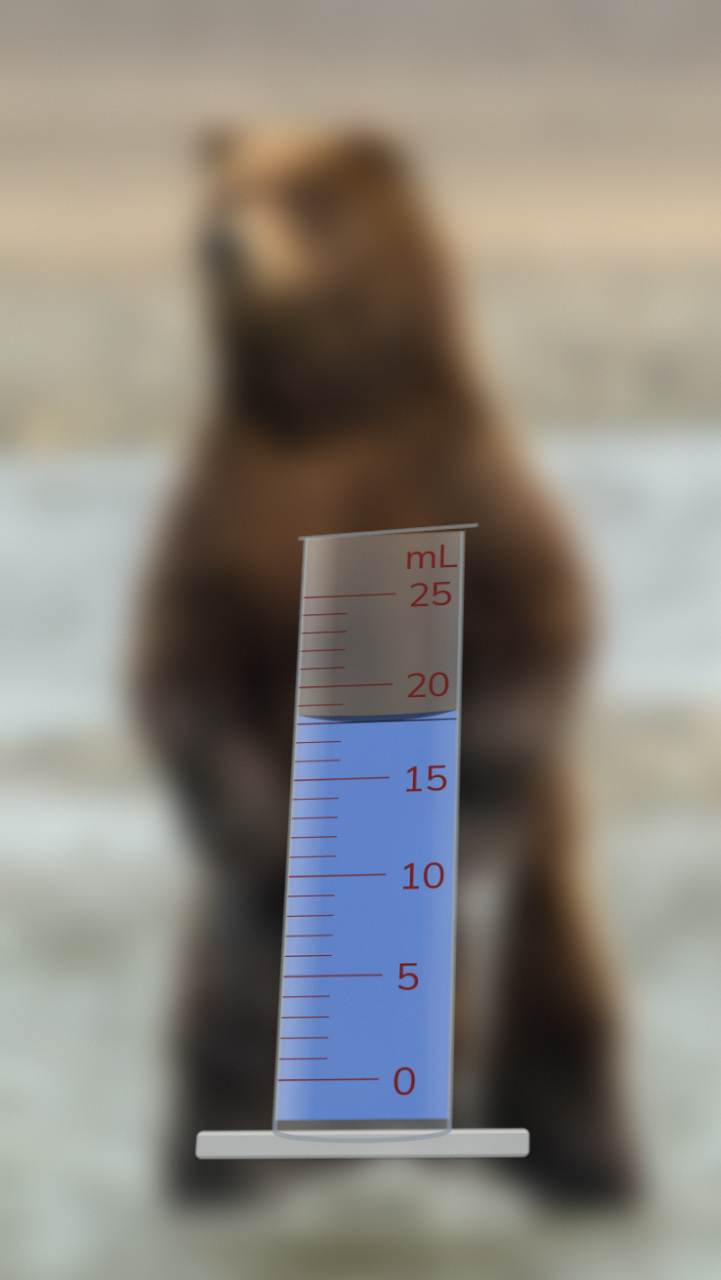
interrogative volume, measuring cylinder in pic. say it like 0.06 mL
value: 18 mL
